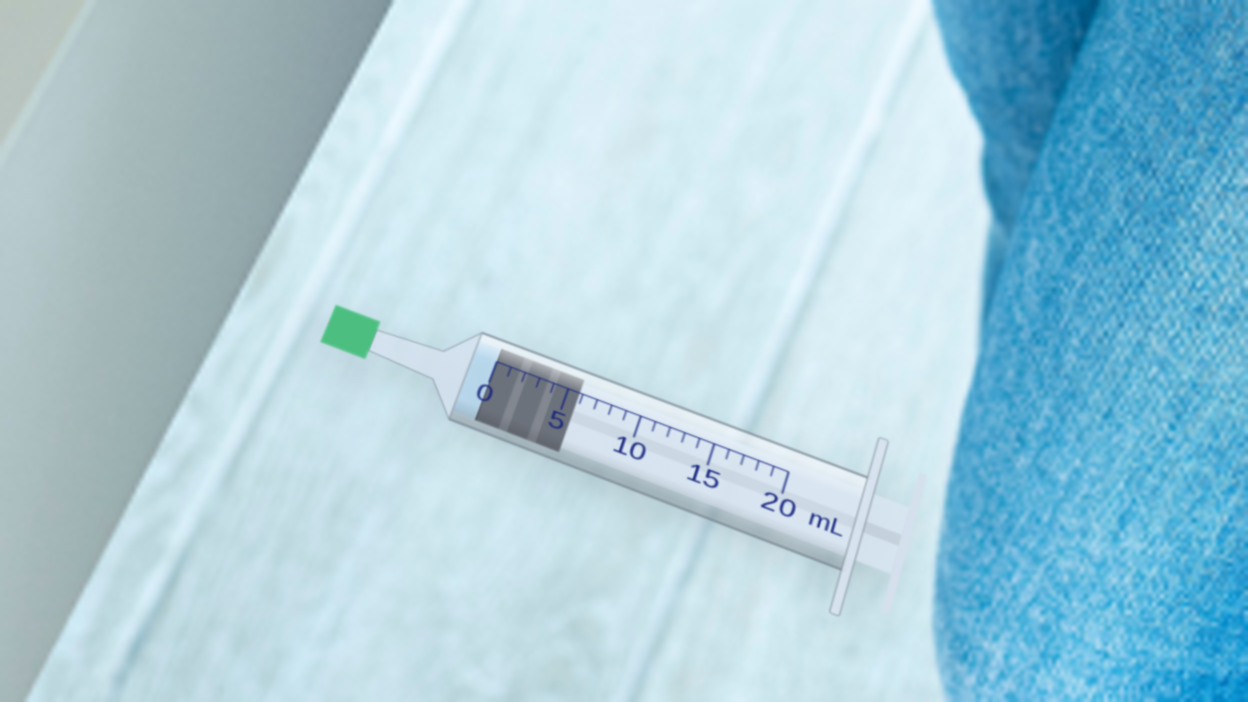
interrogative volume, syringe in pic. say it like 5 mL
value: 0 mL
